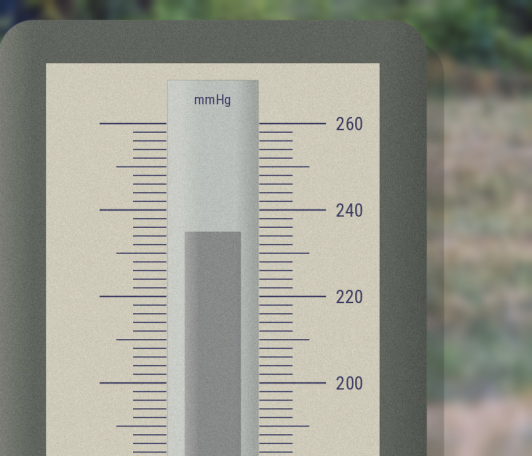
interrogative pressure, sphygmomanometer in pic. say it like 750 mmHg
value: 235 mmHg
